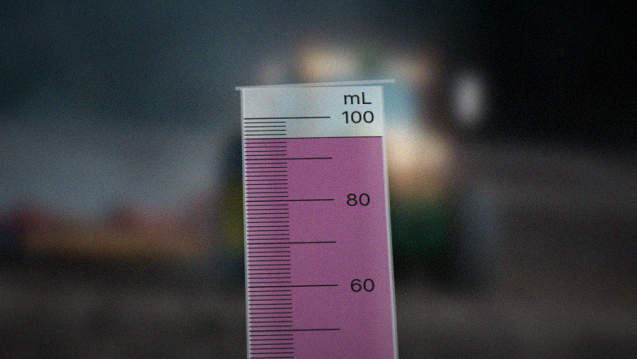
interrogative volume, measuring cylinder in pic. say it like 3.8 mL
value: 95 mL
